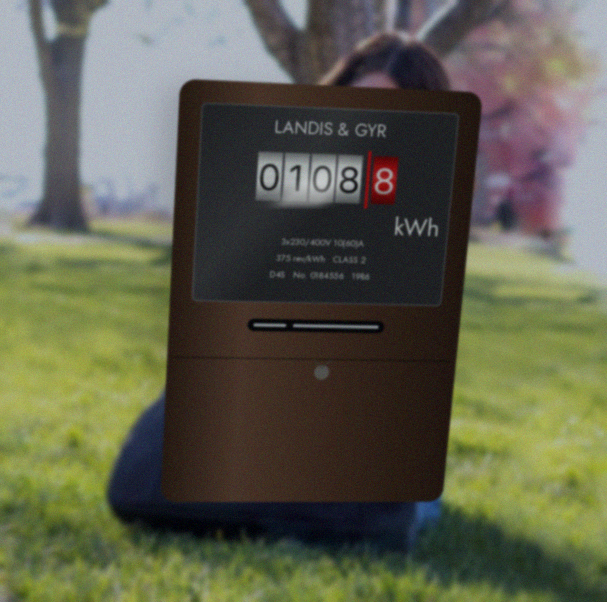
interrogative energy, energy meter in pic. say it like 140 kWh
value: 108.8 kWh
